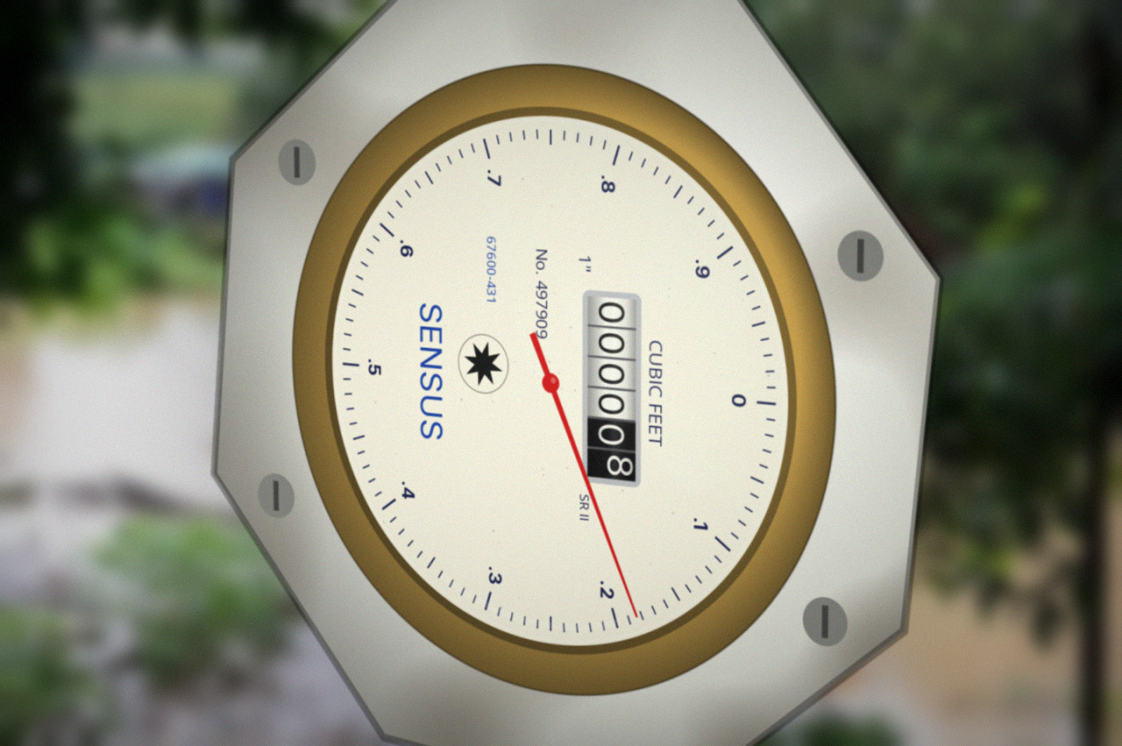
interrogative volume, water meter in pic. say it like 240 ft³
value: 8.18 ft³
